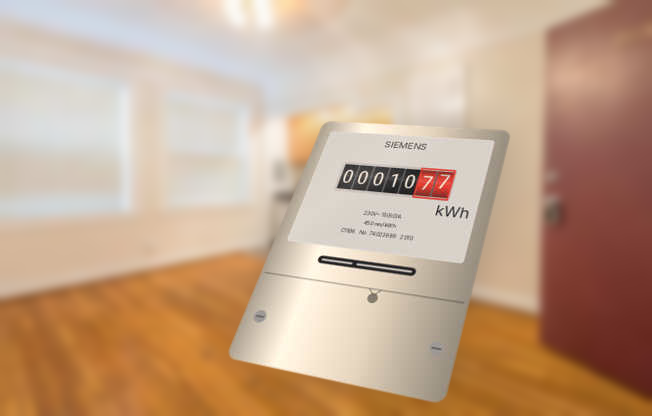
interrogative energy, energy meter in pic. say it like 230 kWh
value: 10.77 kWh
